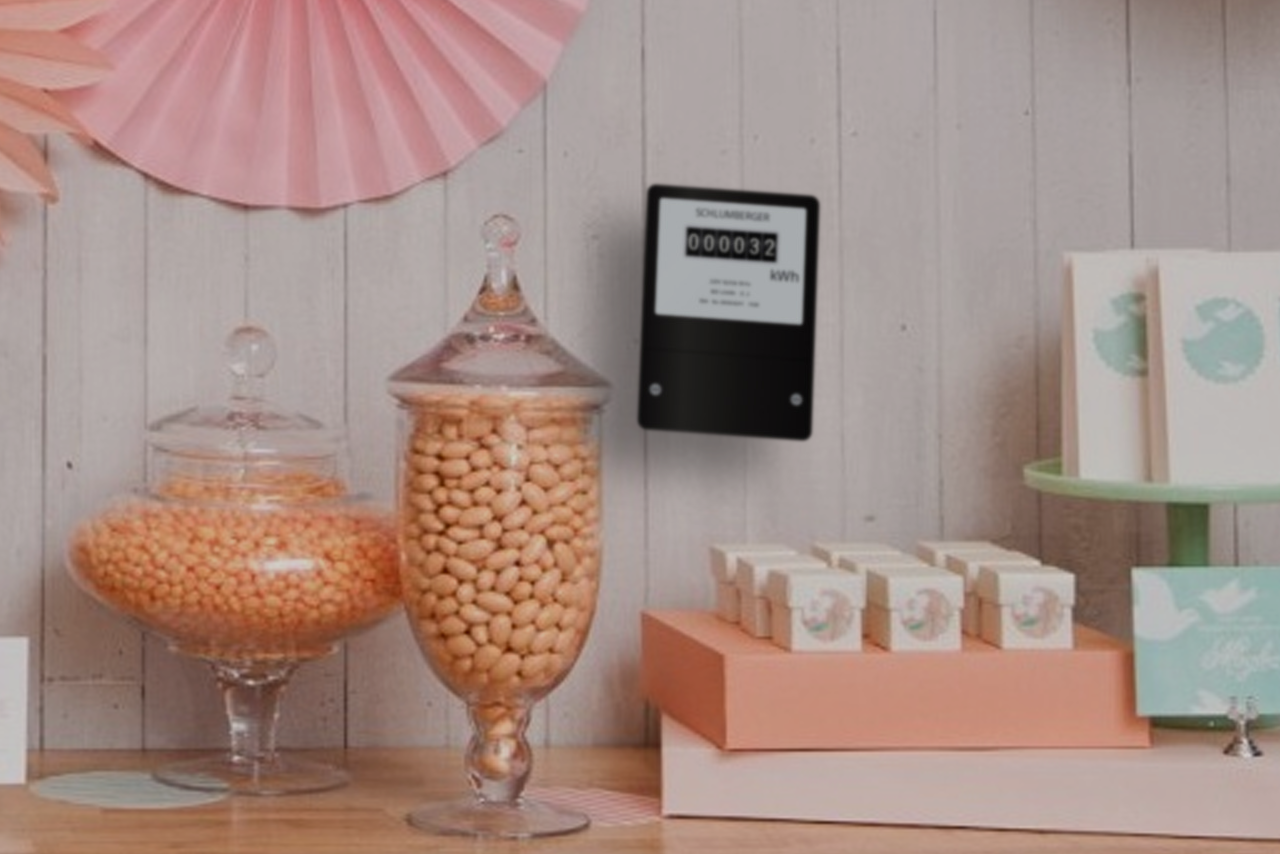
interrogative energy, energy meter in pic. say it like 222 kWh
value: 32 kWh
